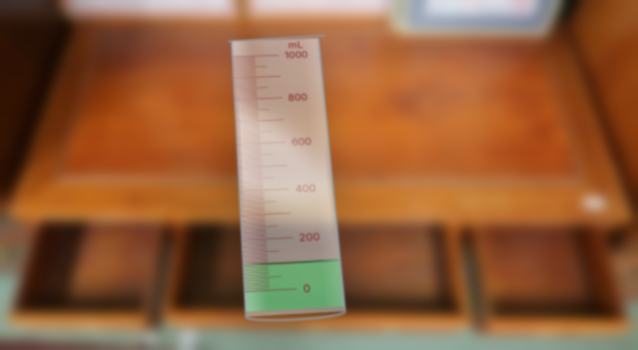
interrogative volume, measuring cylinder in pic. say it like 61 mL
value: 100 mL
